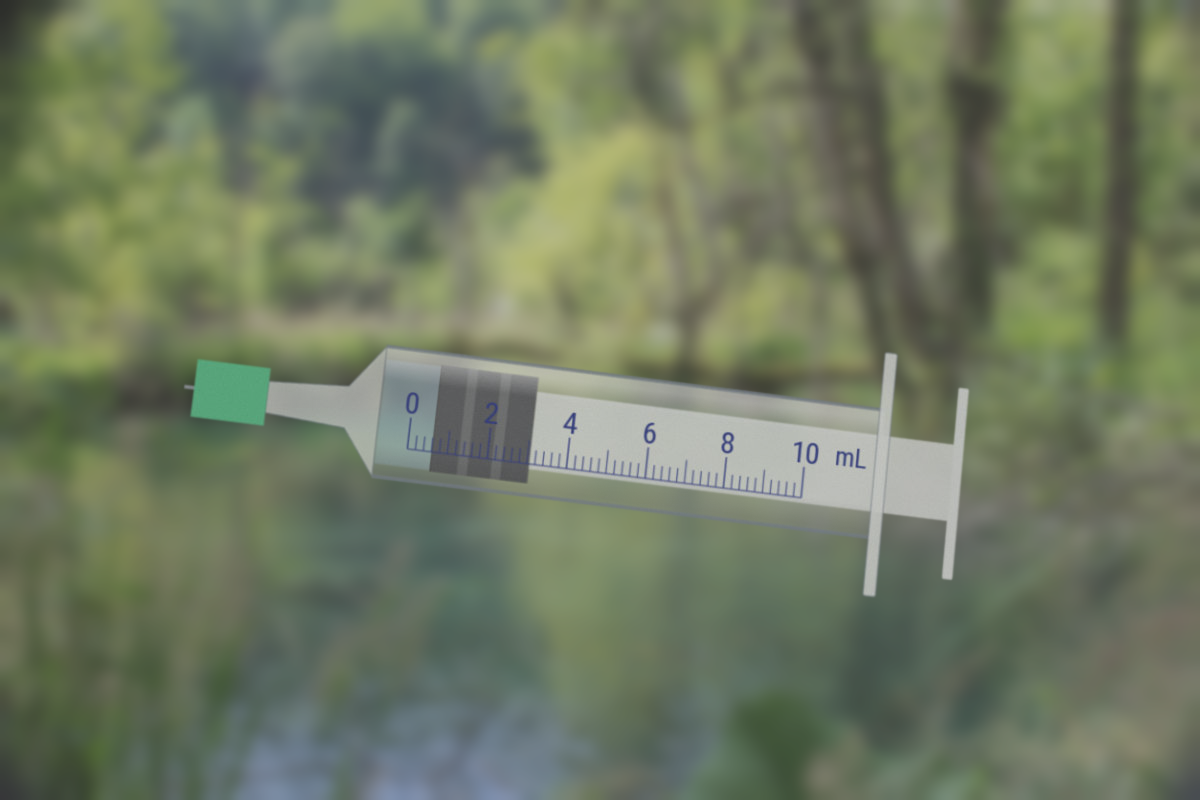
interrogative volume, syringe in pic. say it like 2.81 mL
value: 0.6 mL
